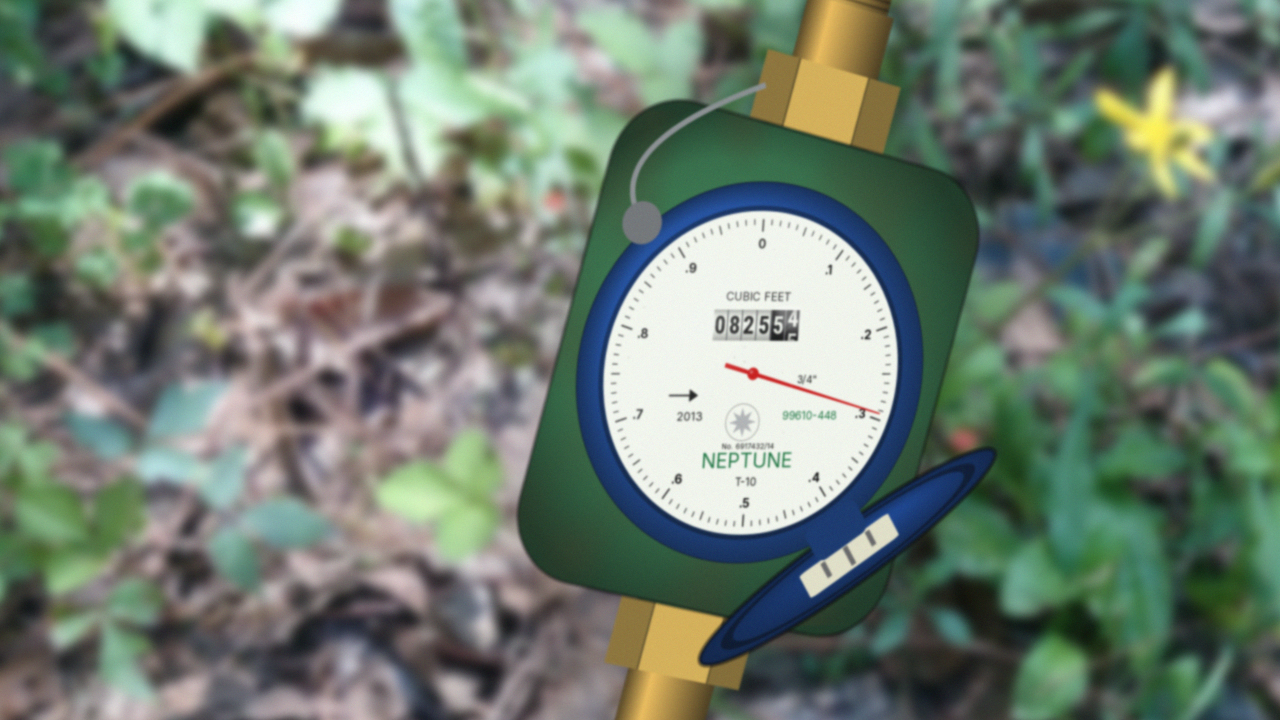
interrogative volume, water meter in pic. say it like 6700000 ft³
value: 82554.29 ft³
